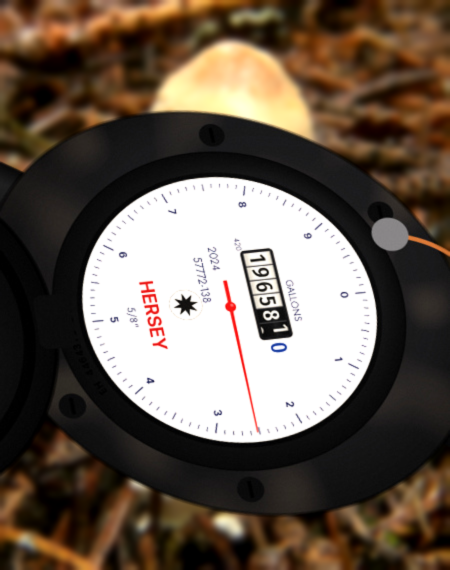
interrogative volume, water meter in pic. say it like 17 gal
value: 1965812.5 gal
